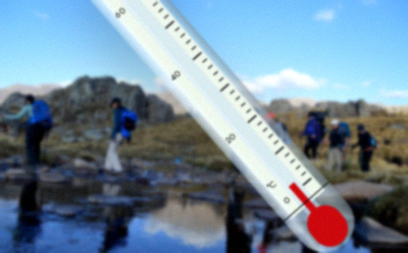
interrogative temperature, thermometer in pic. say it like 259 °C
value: 2 °C
